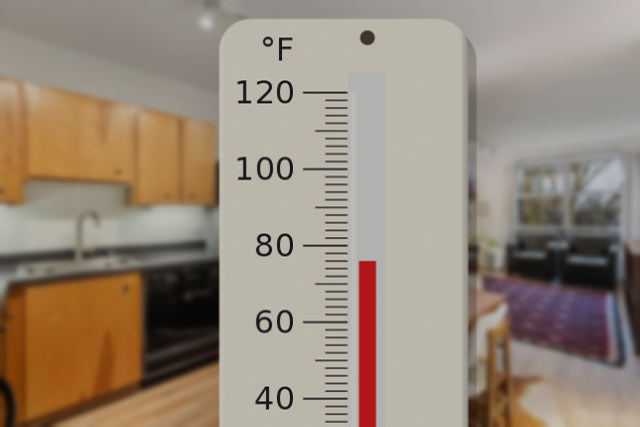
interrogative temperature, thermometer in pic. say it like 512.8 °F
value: 76 °F
